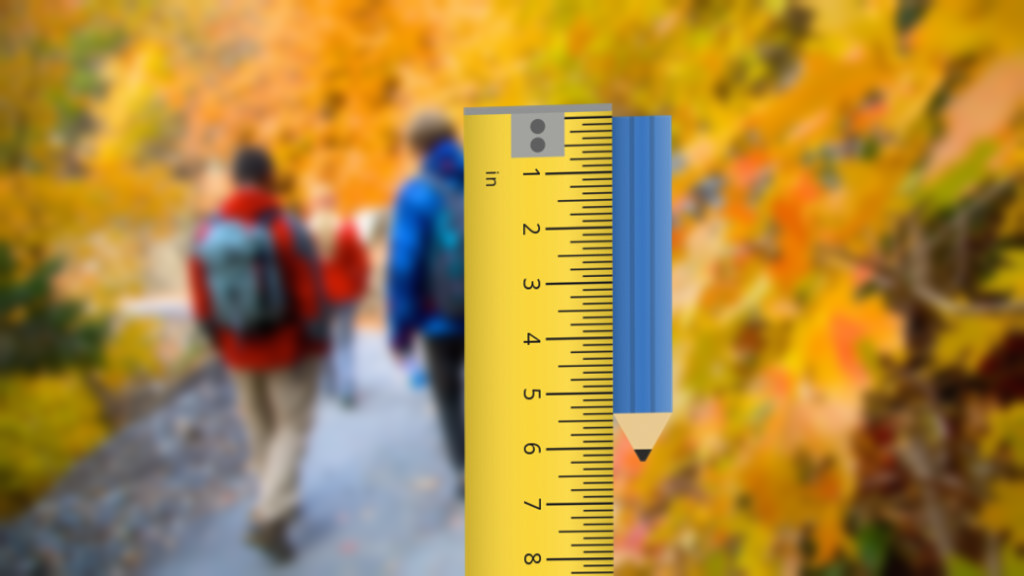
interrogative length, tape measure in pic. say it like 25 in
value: 6.25 in
